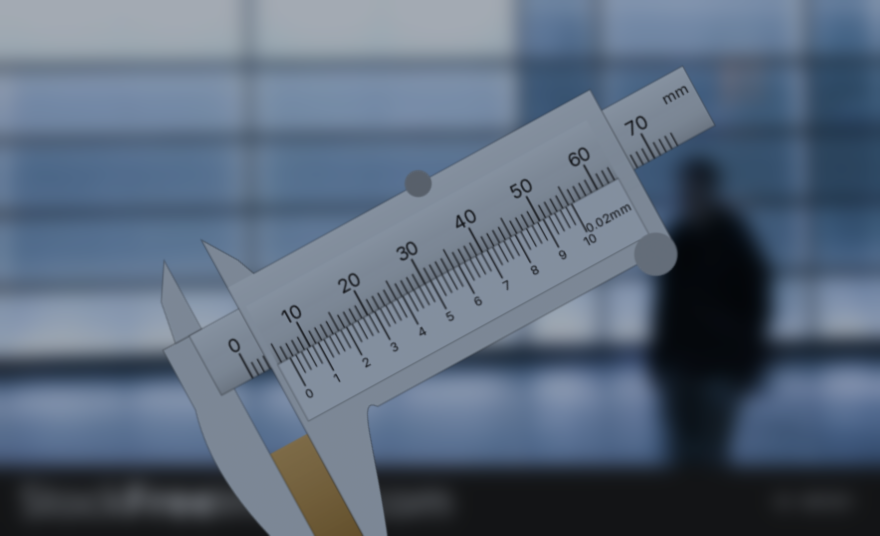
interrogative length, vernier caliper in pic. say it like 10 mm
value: 6.5 mm
